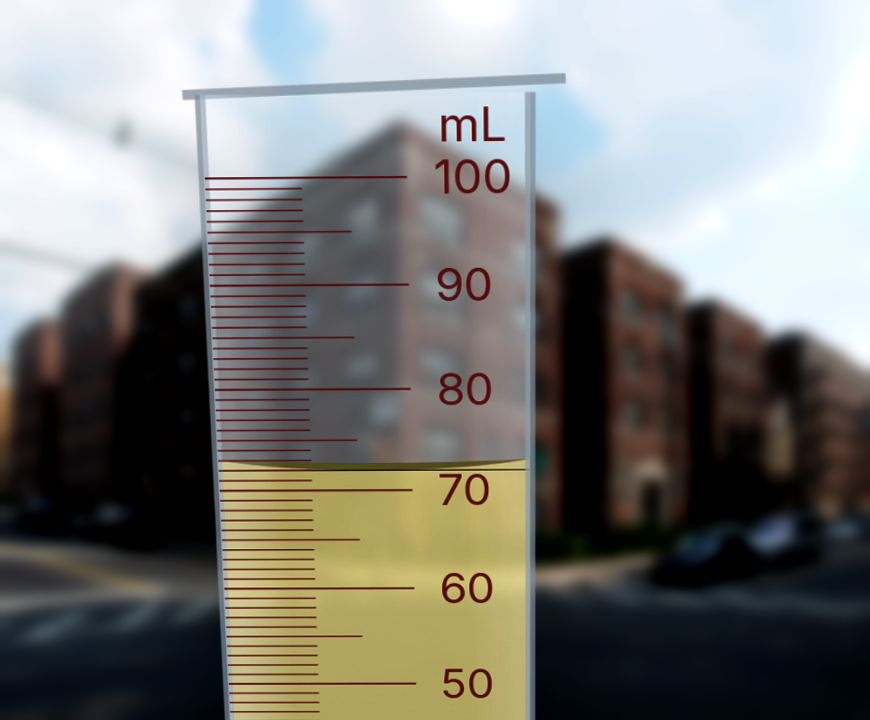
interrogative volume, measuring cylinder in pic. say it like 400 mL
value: 72 mL
